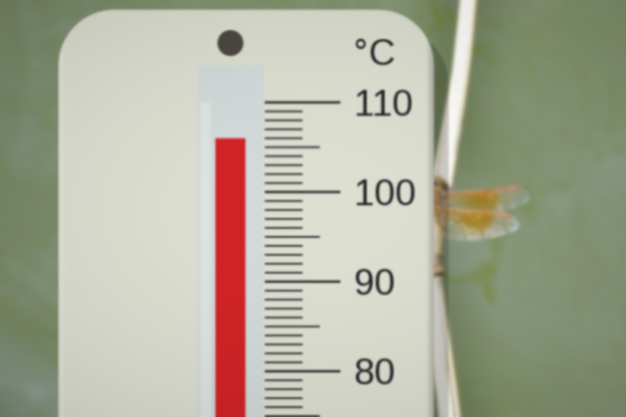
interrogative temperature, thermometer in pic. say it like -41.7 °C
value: 106 °C
